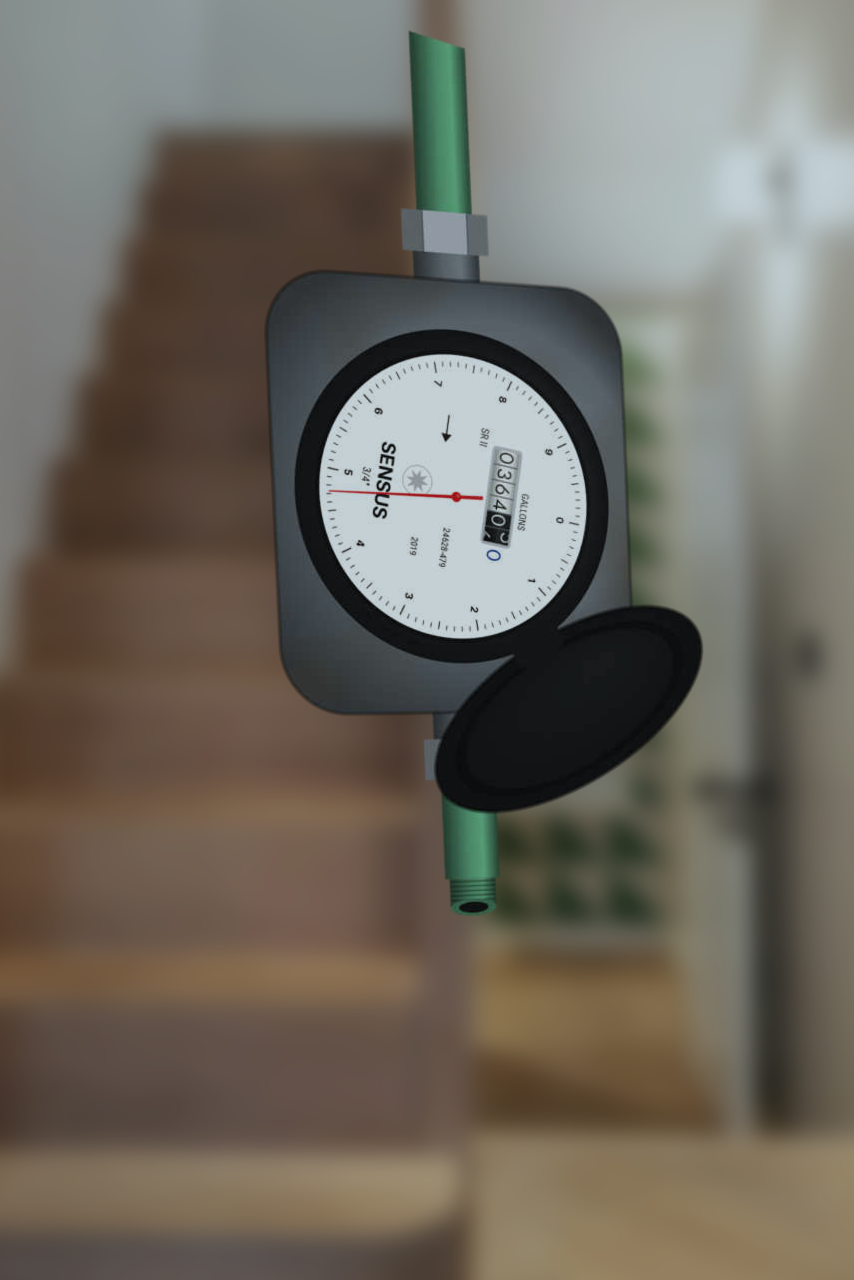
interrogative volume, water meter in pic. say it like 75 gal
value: 364054.7 gal
